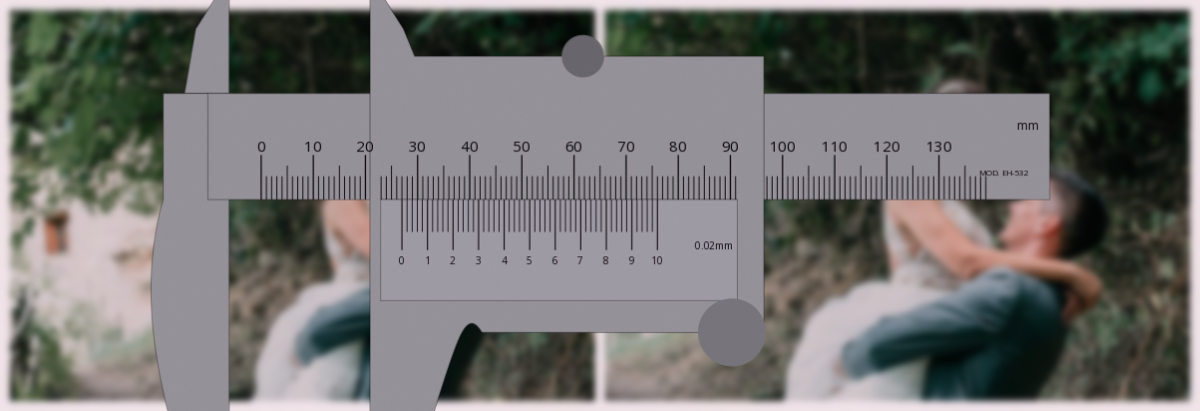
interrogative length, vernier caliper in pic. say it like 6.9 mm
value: 27.0 mm
